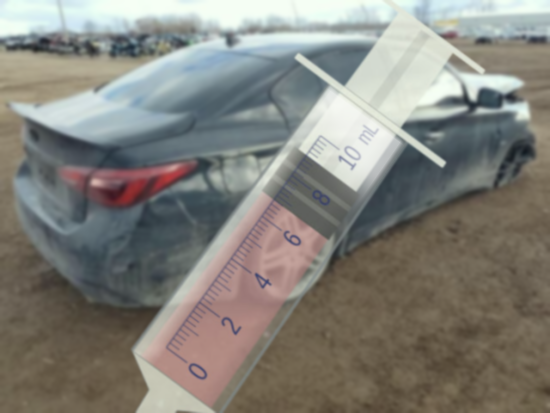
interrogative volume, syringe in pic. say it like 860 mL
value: 6.8 mL
